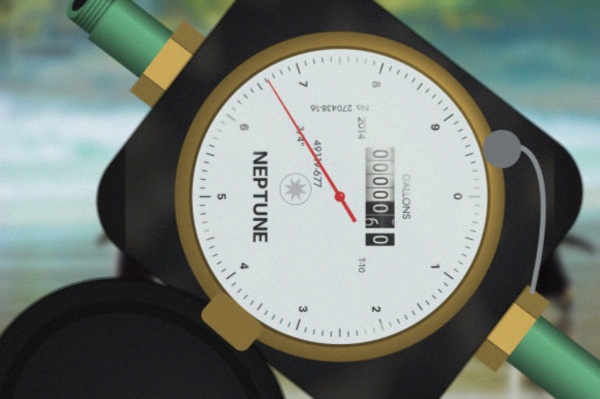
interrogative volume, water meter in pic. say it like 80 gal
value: 56.6 gal
